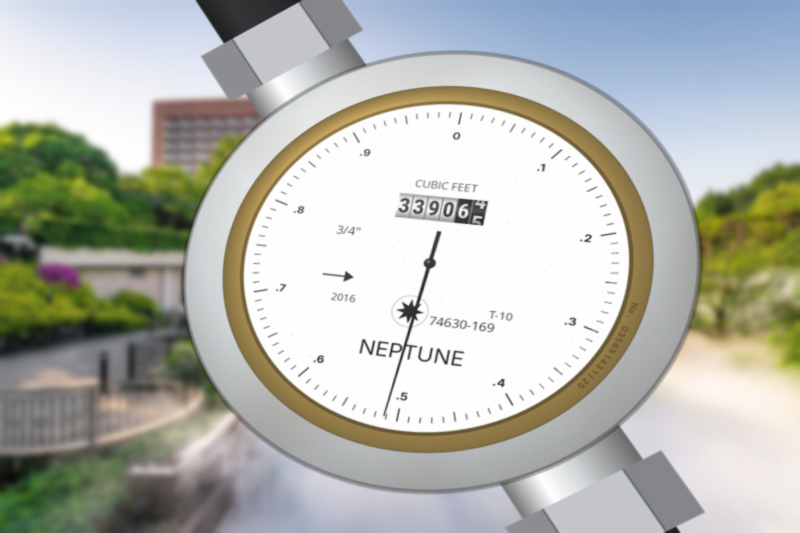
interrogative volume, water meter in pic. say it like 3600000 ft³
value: 339064.51 ft³
